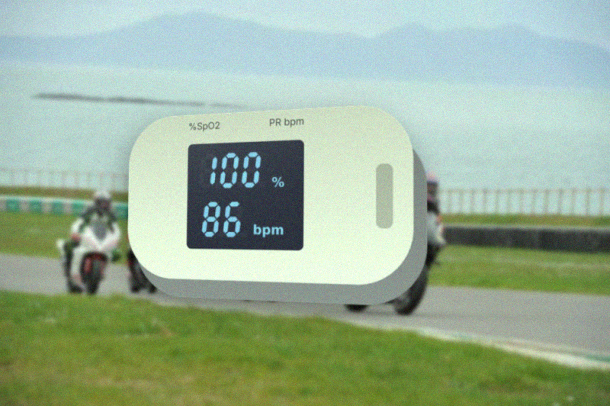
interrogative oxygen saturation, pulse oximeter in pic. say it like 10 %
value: 100 %
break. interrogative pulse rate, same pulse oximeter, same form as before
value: 86 bpm
